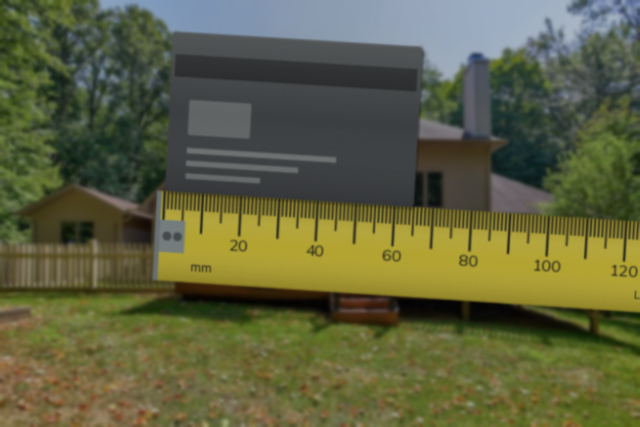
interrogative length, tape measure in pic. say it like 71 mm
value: 65 mm
